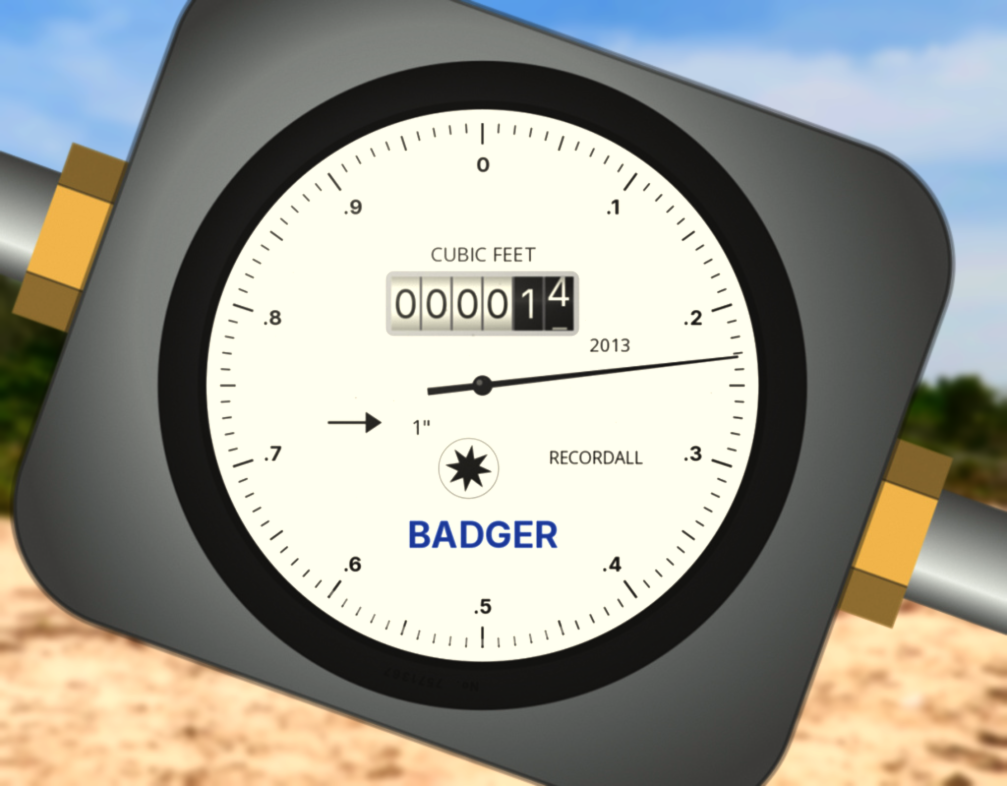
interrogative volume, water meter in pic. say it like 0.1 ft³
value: 14.23 ft³
